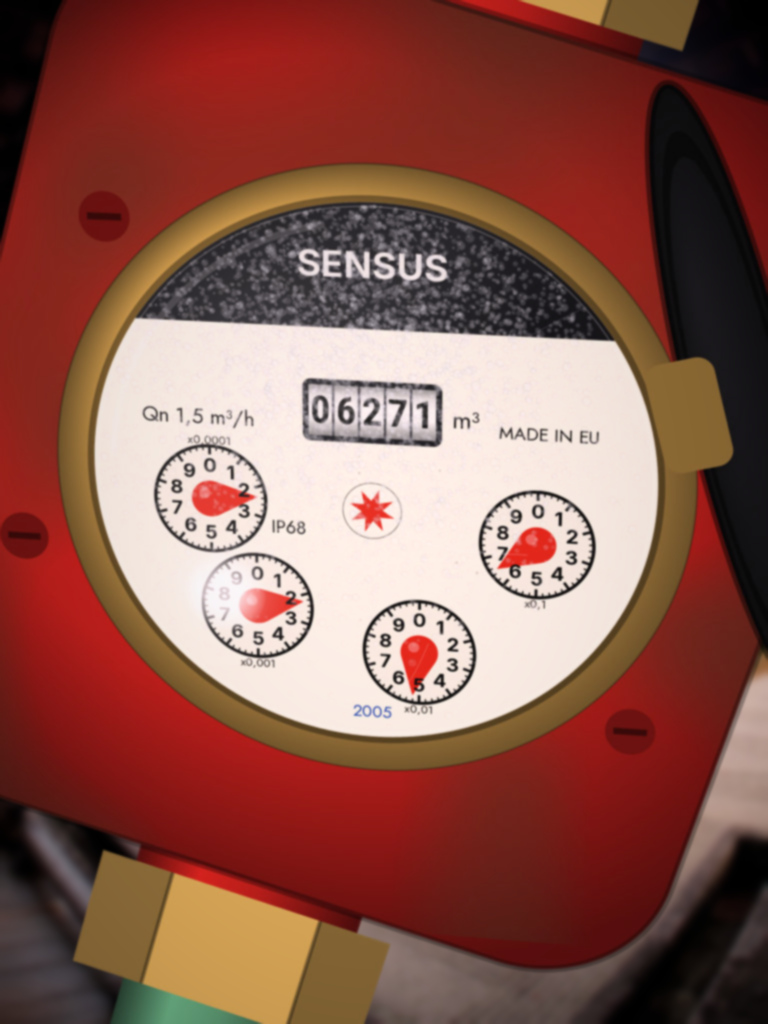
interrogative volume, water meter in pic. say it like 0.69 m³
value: 6271.6522 m³
